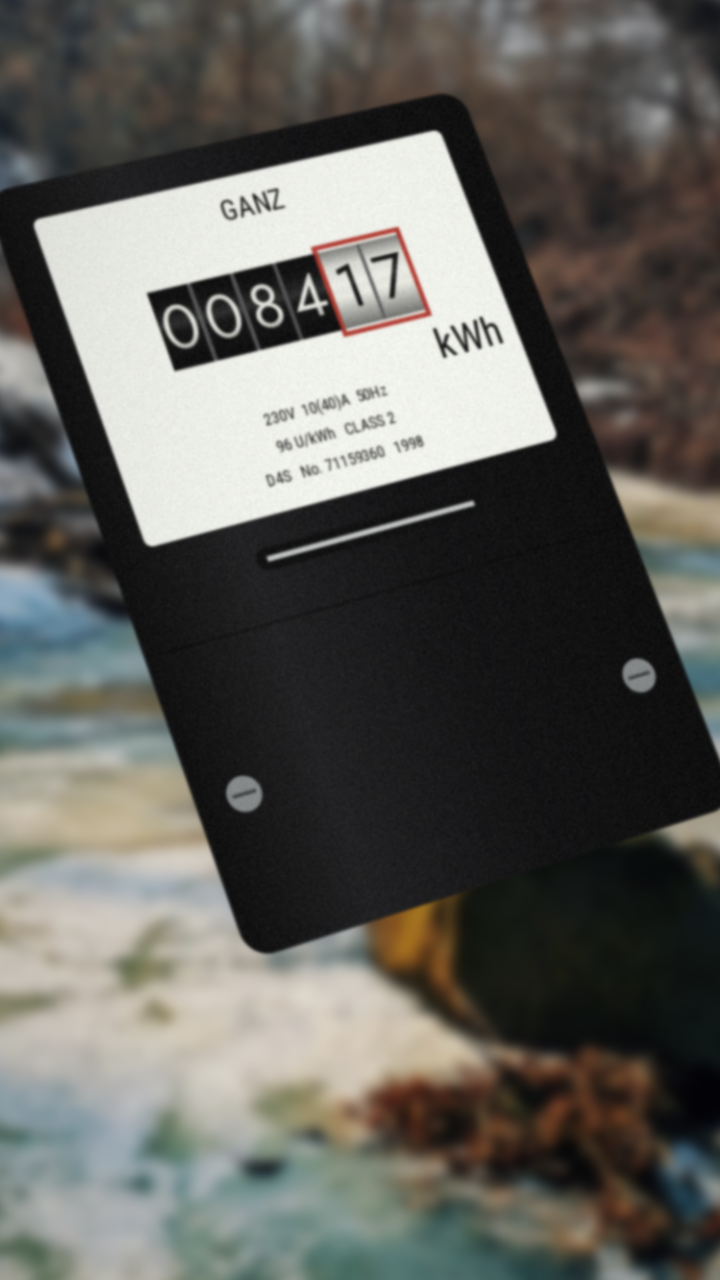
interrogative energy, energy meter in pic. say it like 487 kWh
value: 84.17 kWh
